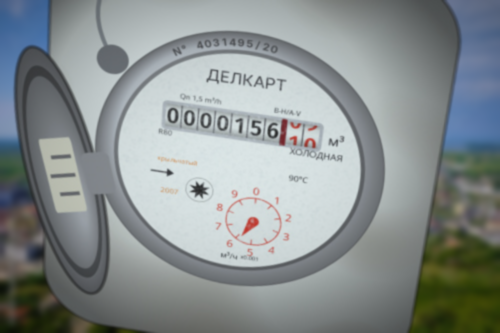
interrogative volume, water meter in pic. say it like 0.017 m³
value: 156.095 m³
